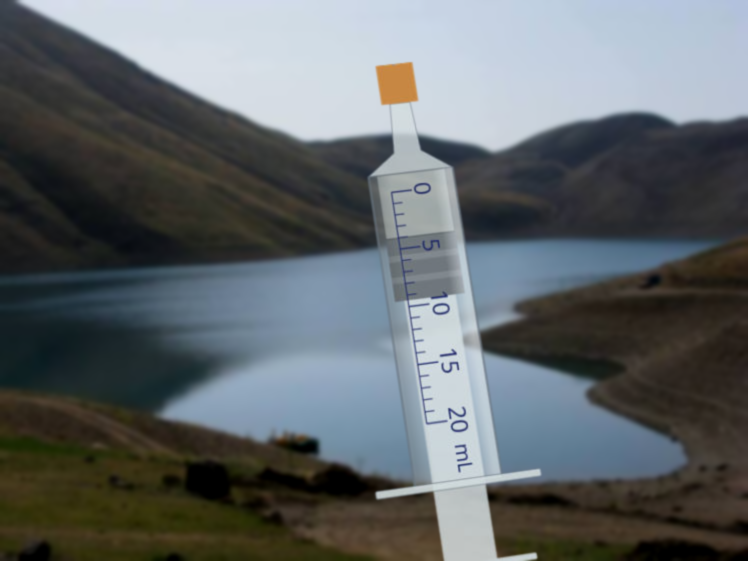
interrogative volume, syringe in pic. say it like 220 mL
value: 4 mL
